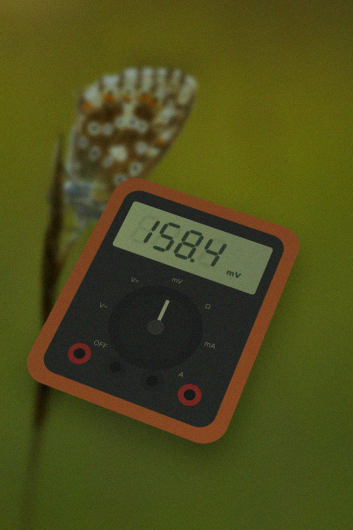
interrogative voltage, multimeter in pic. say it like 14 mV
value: 158.4 mV
